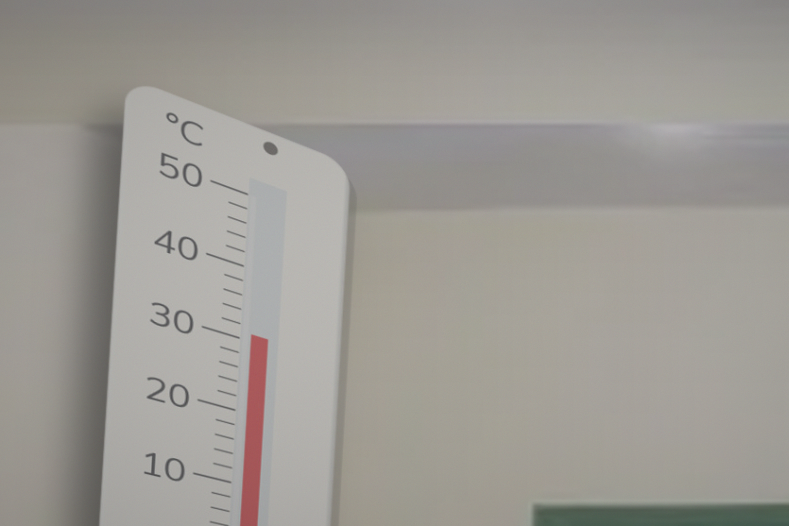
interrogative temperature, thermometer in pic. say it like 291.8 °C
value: 31 °C
